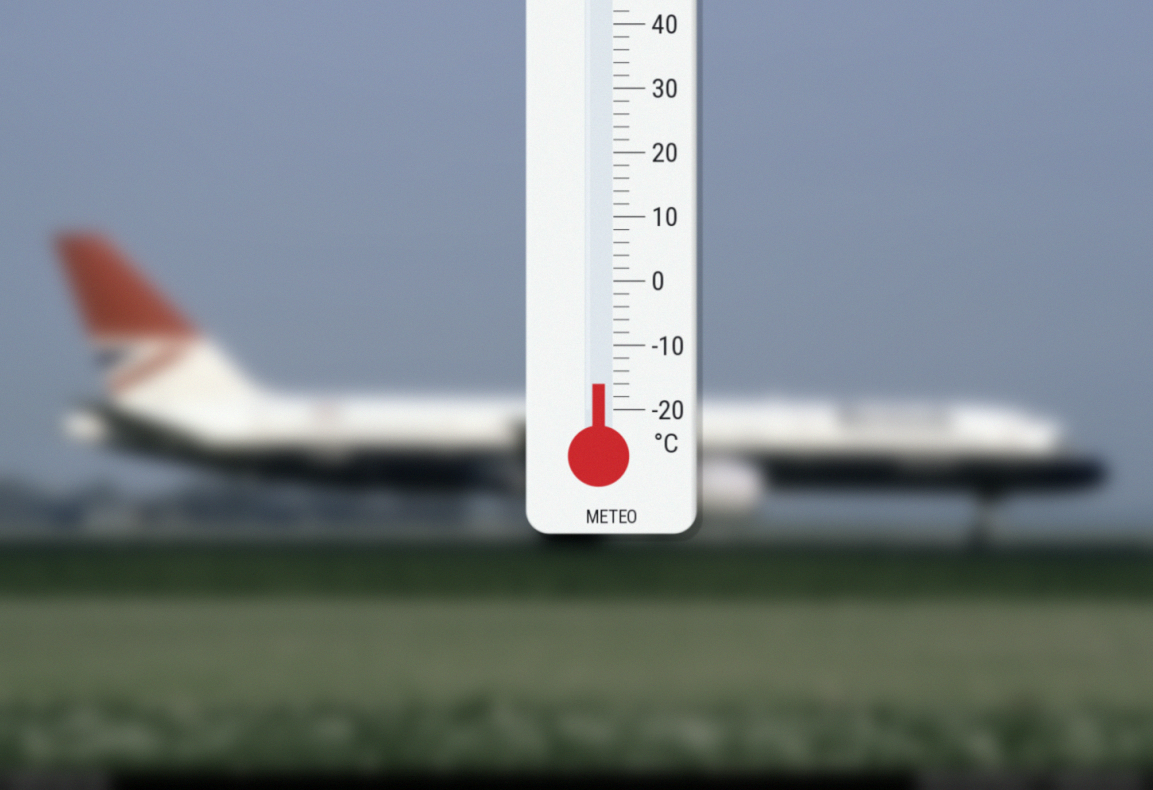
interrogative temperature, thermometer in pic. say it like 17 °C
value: -16 °C
